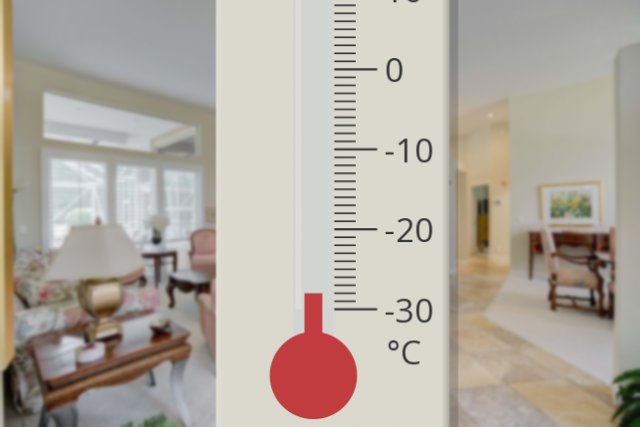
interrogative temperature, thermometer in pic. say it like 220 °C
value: -28 °C
